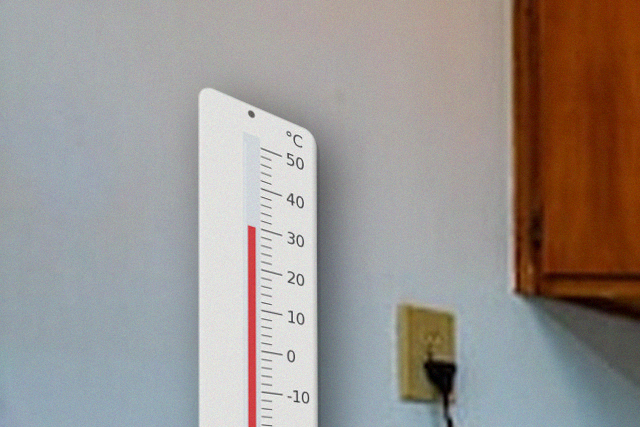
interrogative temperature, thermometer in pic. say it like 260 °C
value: 30 °C
